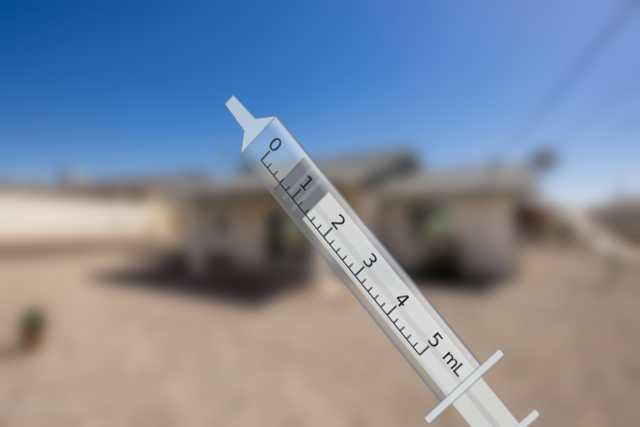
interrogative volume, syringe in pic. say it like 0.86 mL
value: 0.6 mL
